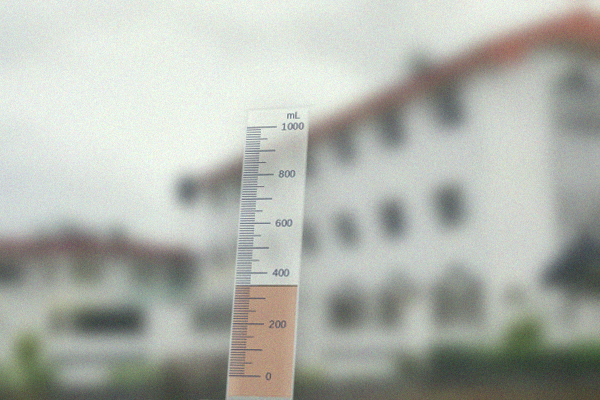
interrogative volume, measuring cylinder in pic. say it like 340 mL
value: 350 mL
